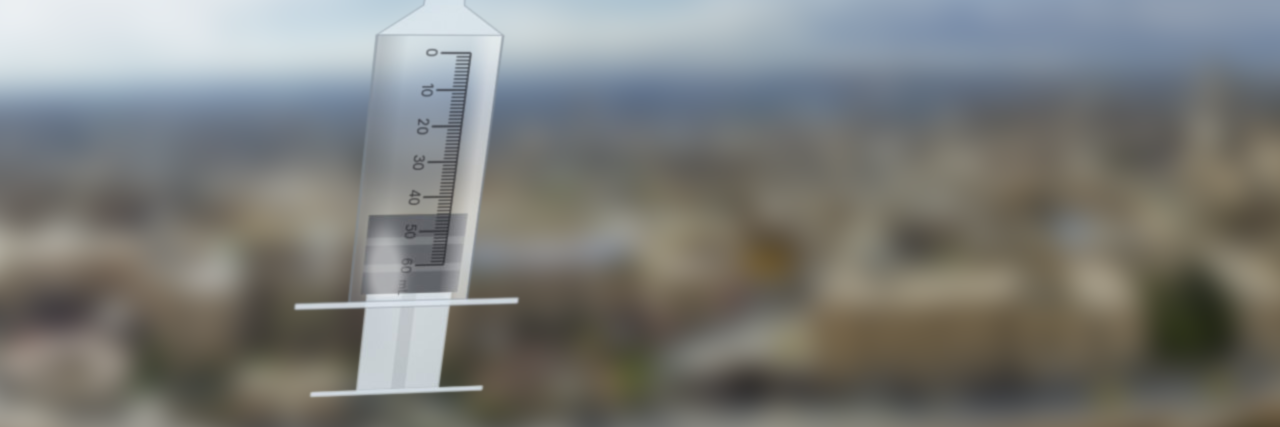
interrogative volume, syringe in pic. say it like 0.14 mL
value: 45 mL
